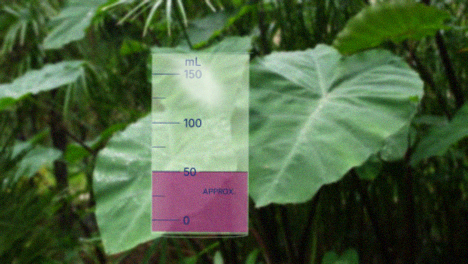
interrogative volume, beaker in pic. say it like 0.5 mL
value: 50 mL
